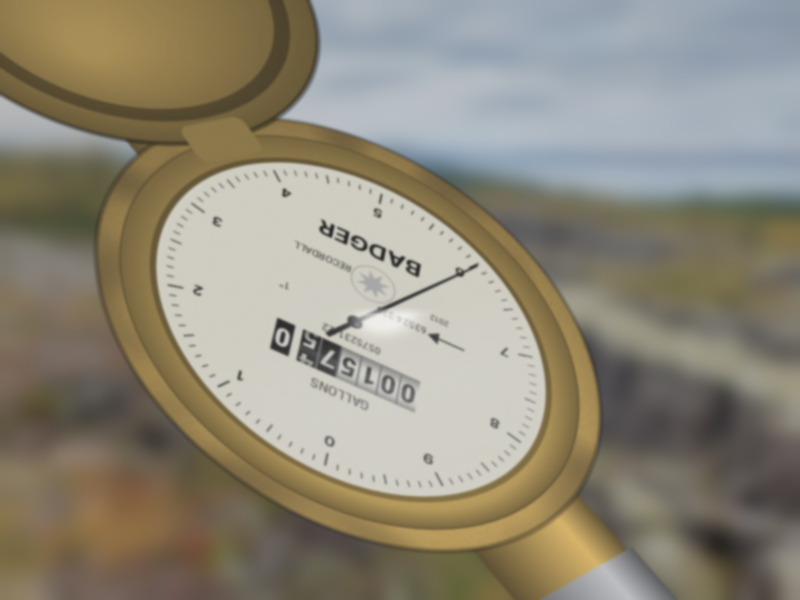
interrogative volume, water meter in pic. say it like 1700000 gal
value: 15746.0 gal
